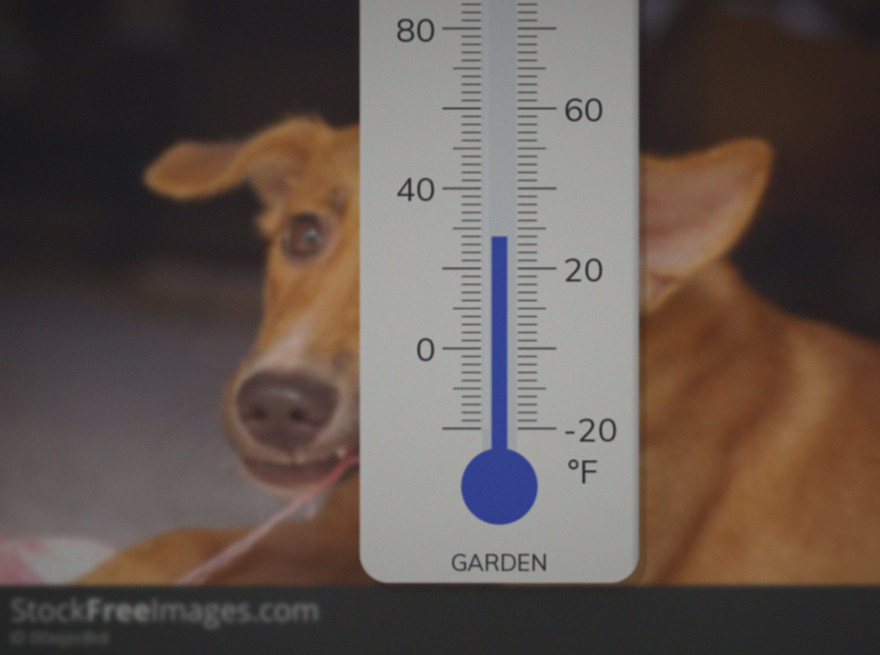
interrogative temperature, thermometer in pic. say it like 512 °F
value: 28 °F
